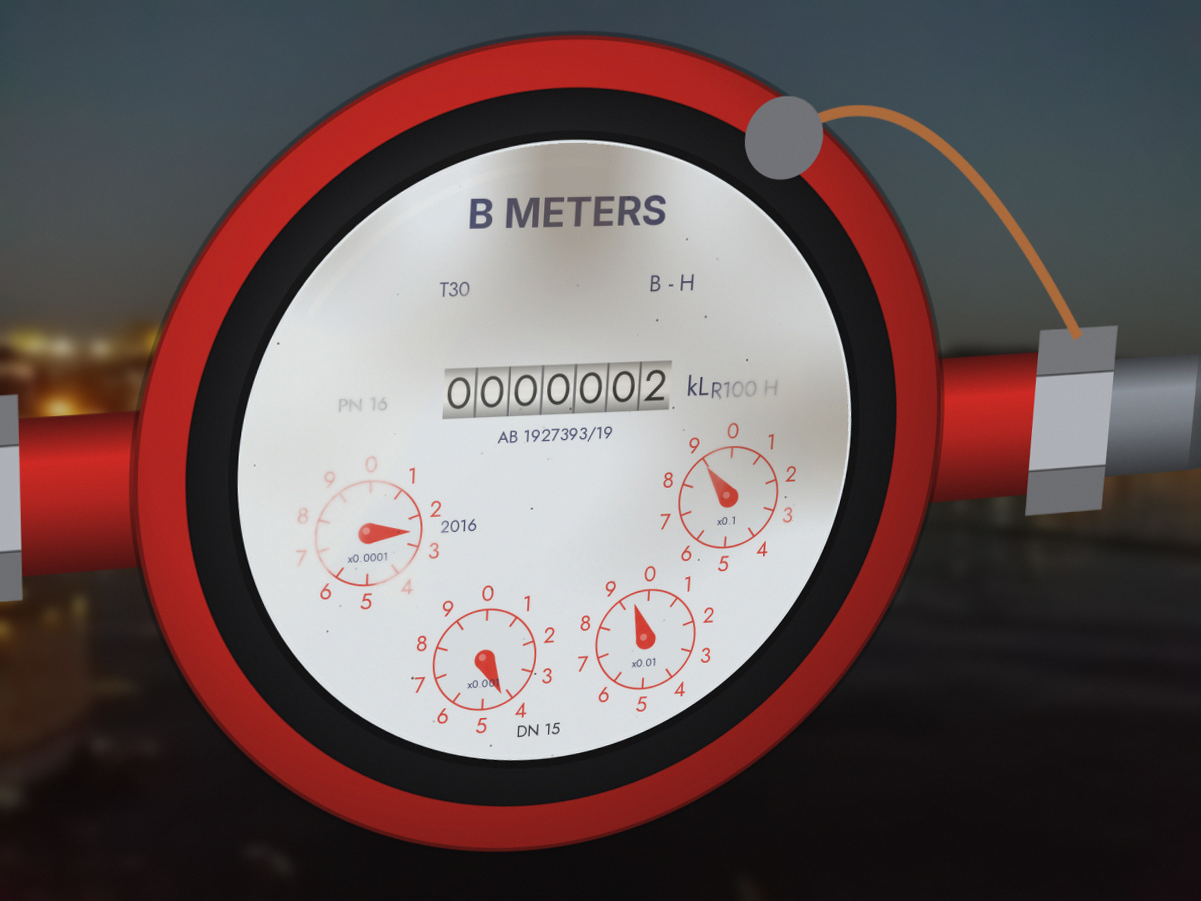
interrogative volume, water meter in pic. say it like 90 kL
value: 2.8942 kL
